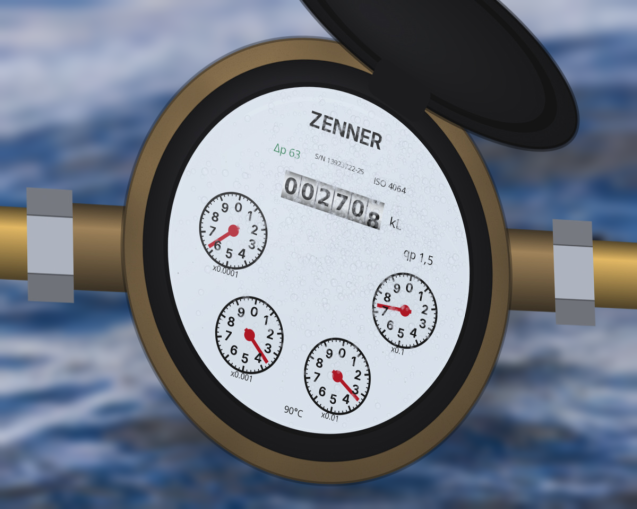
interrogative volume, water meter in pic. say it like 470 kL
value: 2707.7336 kL
